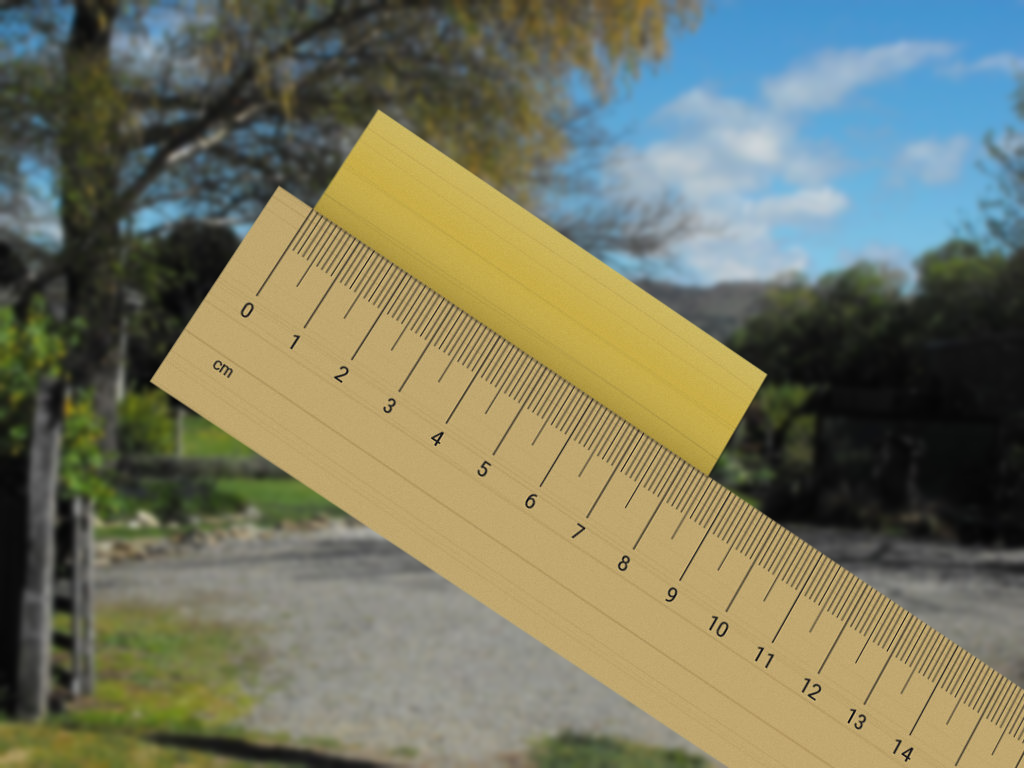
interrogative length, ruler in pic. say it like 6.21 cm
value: 8.5 cm
